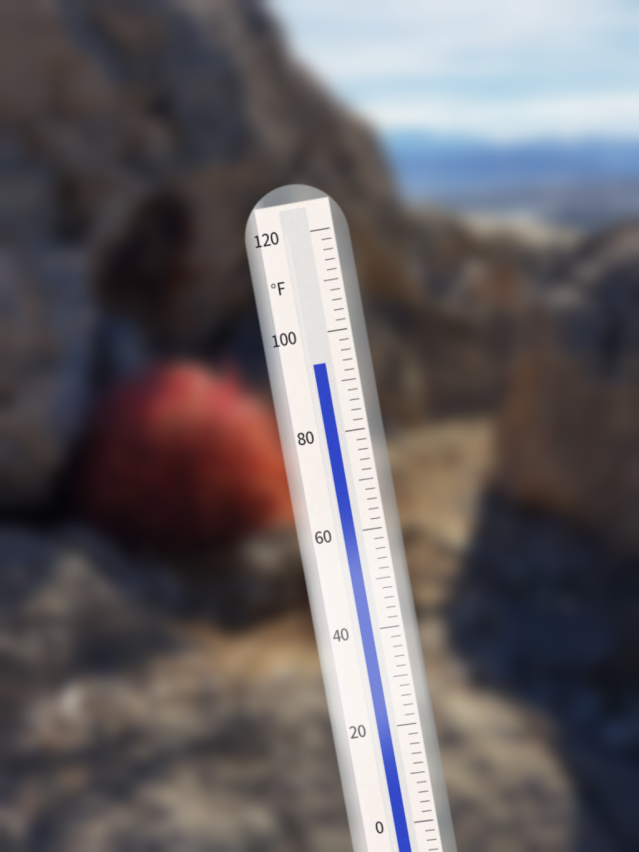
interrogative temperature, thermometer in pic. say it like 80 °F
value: 94 °F
